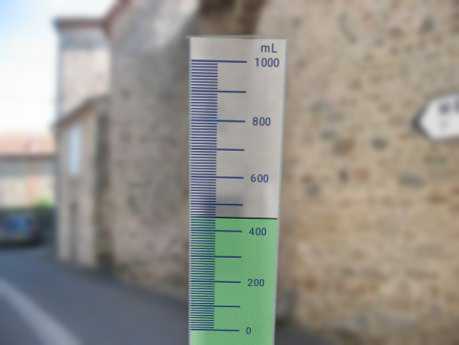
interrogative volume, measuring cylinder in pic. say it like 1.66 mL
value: 450 mL
